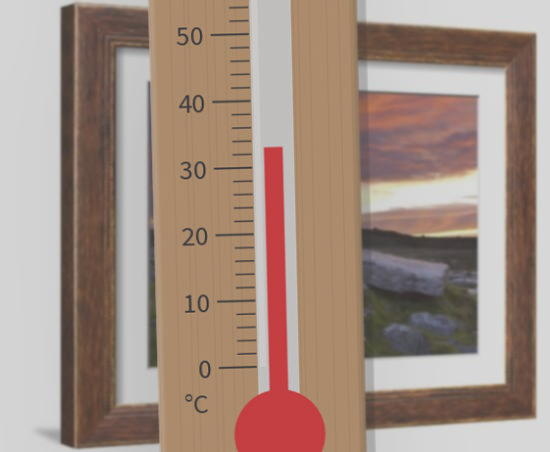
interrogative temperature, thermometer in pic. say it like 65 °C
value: 33 °C
